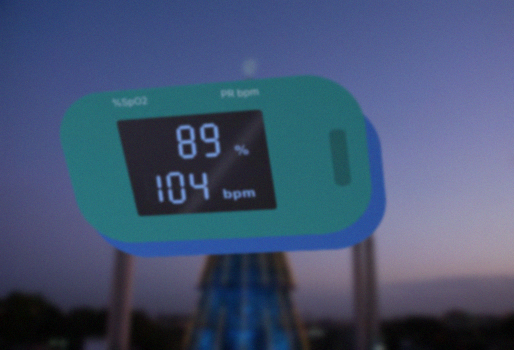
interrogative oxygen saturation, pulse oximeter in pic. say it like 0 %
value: 89 %
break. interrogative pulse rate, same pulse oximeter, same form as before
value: 104 bpm
